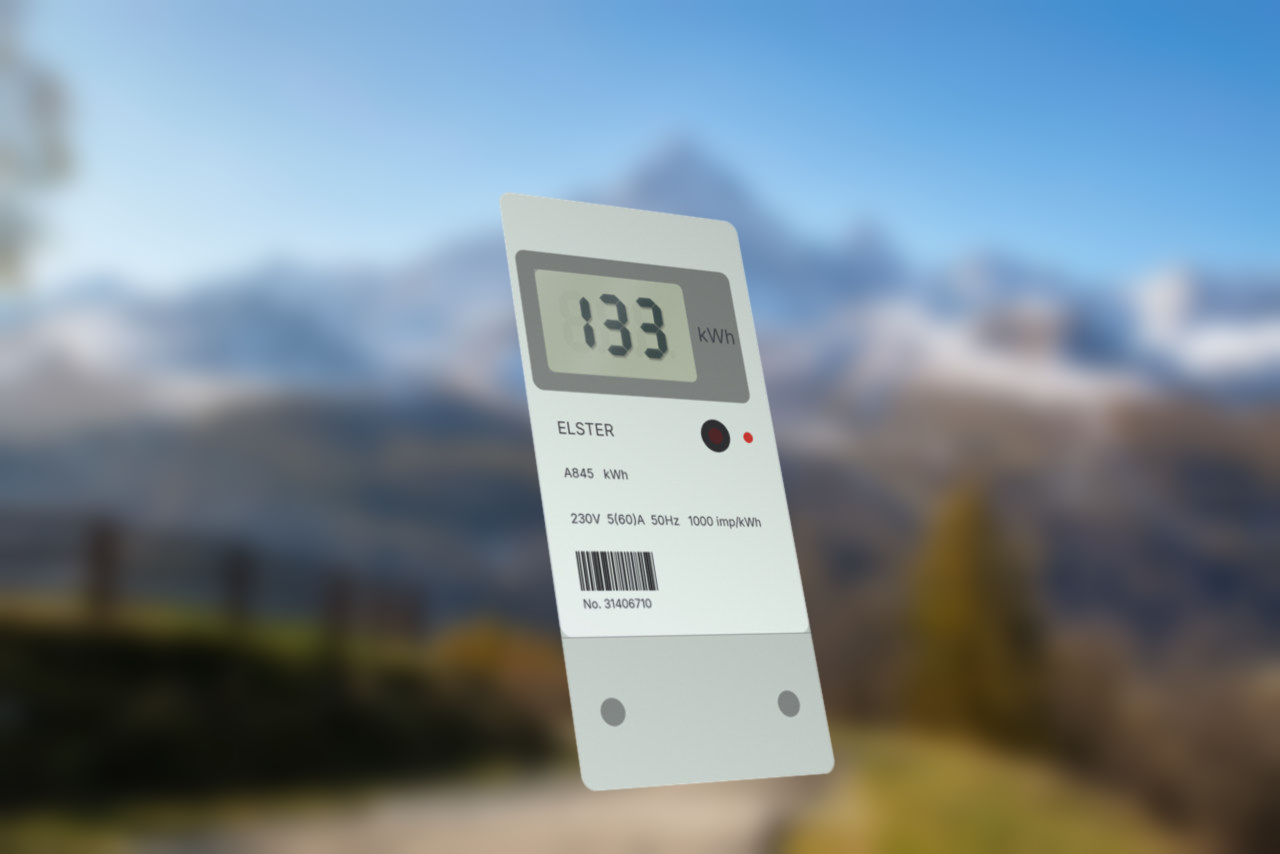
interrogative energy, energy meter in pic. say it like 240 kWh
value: 133 kWh
